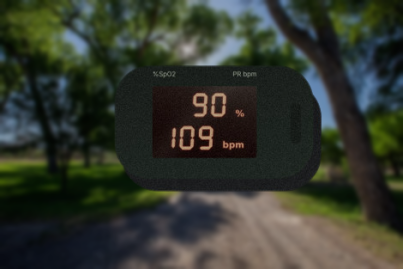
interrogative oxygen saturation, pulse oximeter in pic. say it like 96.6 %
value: 90 %
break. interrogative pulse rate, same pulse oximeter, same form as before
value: 109 bpm
